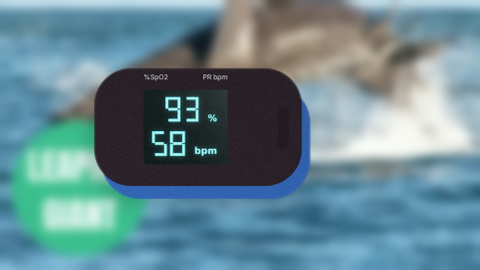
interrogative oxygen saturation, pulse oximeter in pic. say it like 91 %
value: 93 %
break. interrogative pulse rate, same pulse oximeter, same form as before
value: 58 bpm
